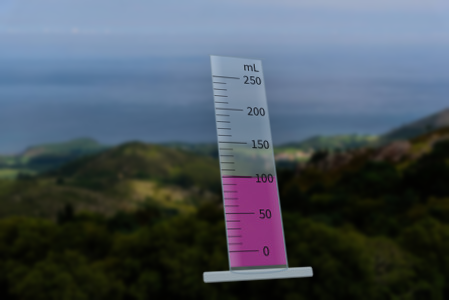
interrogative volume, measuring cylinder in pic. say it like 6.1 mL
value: 100 mL
